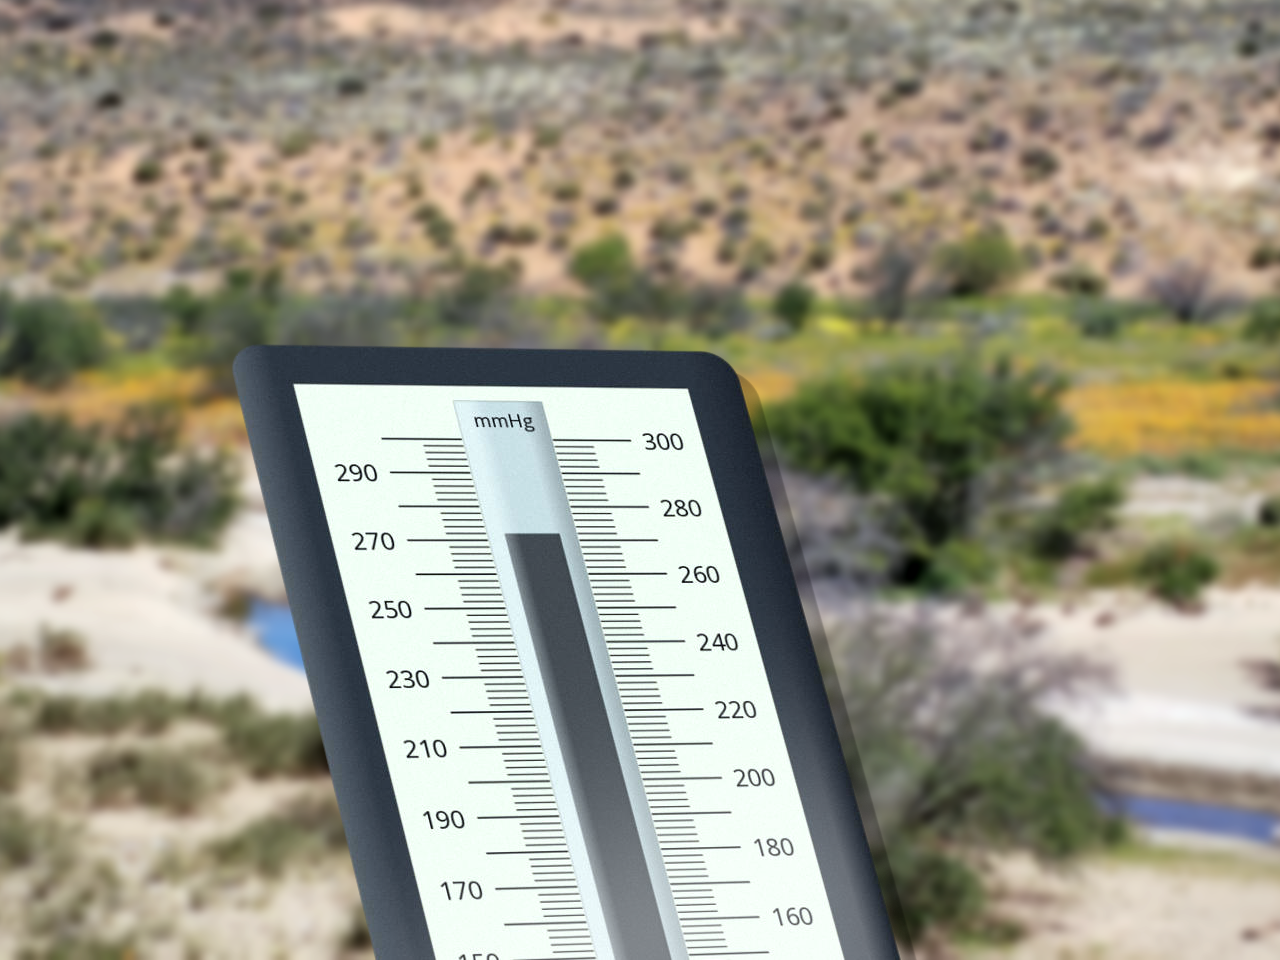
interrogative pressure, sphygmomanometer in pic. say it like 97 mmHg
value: 272 mmHg
